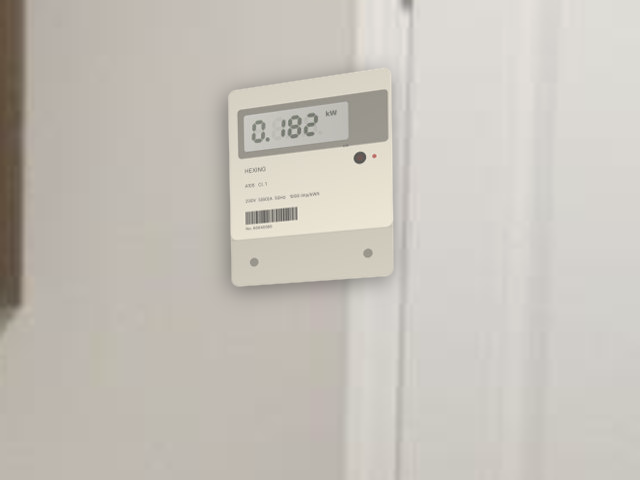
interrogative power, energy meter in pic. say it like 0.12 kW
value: 0.182 kW
